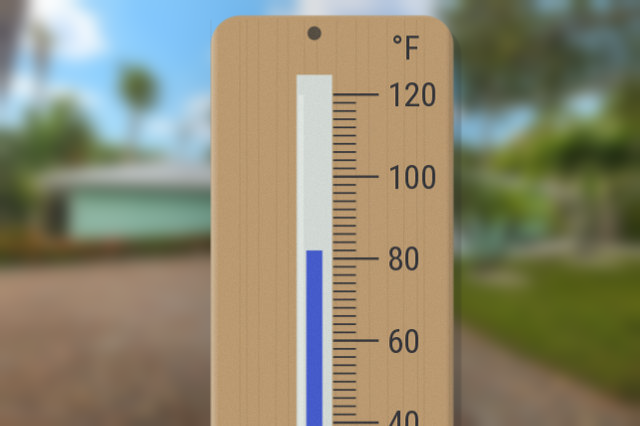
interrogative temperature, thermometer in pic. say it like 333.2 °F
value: 82 °F
